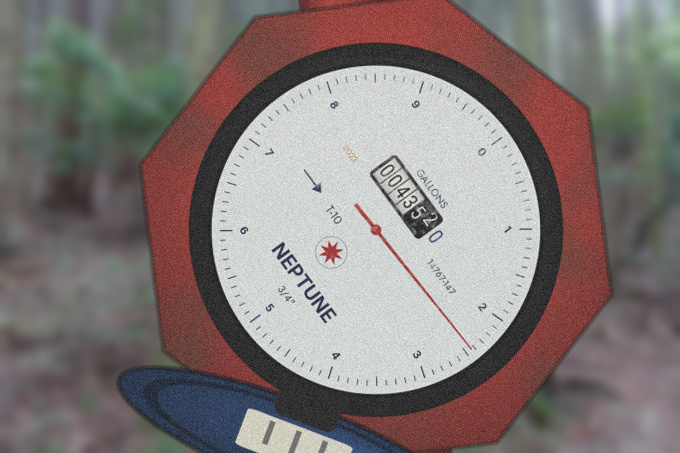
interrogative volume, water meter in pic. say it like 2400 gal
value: 43522.4 gal
